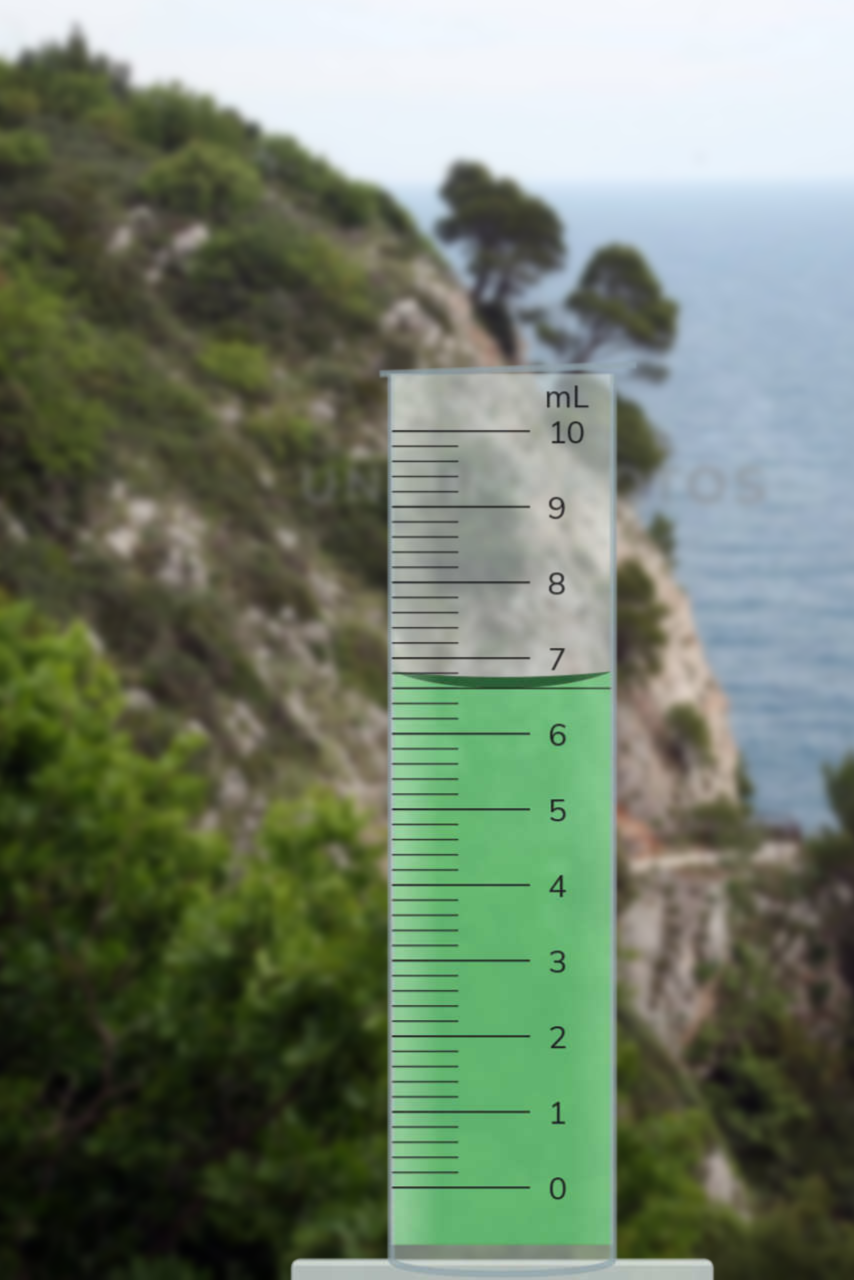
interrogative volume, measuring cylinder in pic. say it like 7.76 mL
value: 6.6 mL
